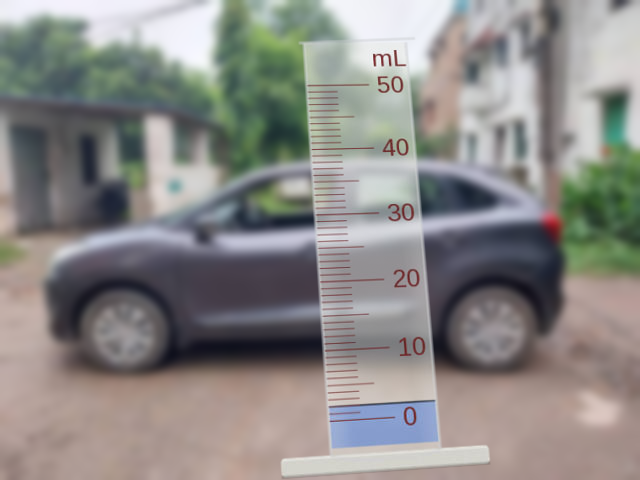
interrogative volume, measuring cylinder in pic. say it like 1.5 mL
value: 2 mL
